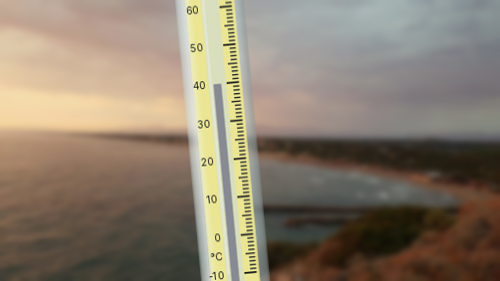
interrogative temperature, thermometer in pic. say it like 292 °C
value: 40 °C
